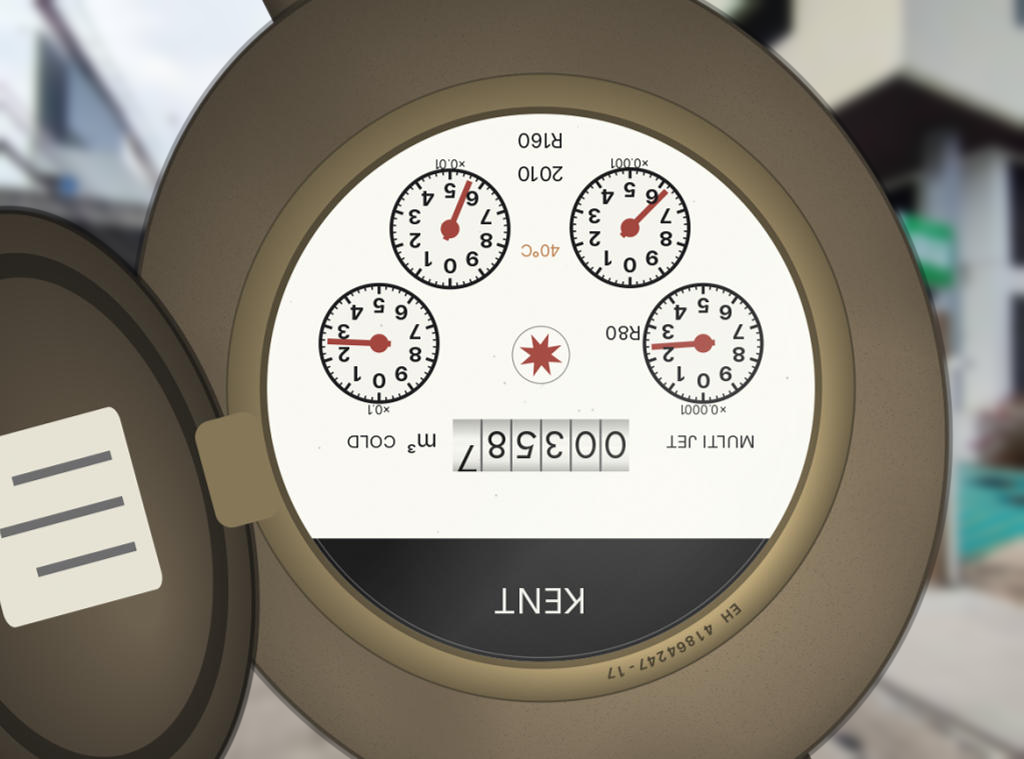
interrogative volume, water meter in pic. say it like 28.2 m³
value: 3587.2562 m³
